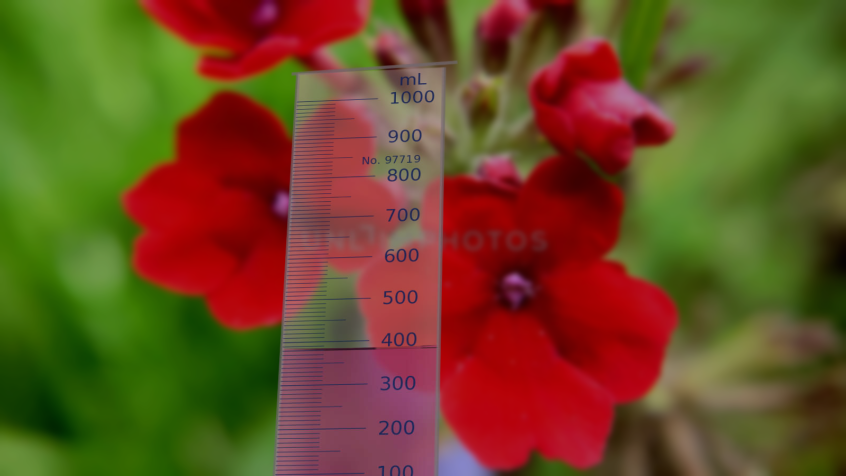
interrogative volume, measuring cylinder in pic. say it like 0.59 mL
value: 380 mL
